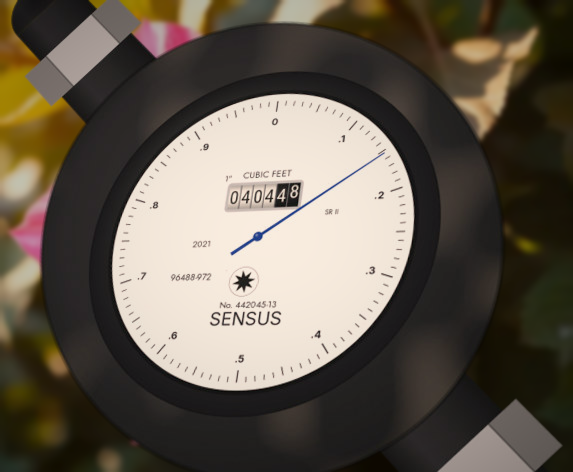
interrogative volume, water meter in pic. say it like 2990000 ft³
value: 40448.15 ft³
